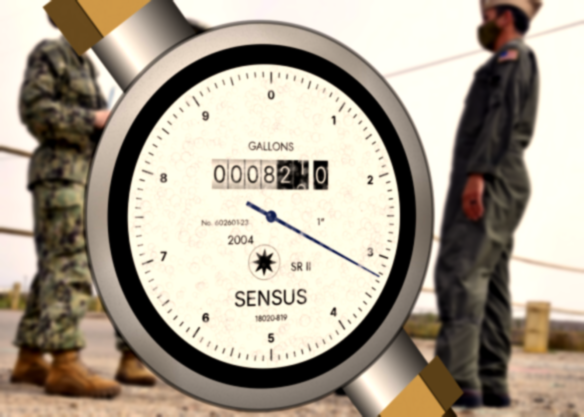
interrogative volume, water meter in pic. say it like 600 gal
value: 8213.2 gal
